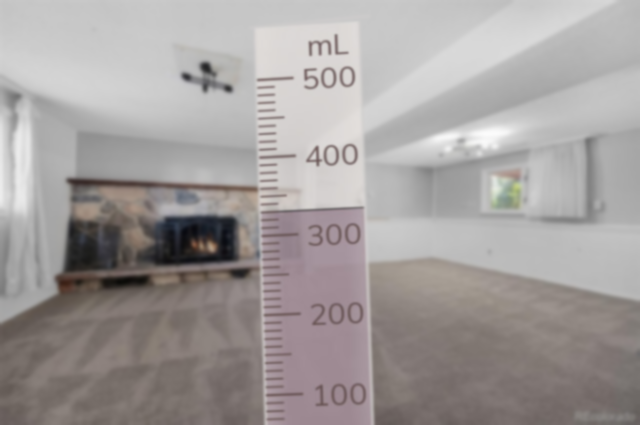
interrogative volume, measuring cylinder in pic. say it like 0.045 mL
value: 330 mL
